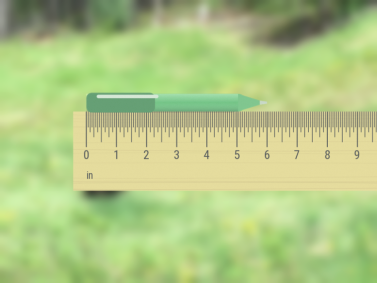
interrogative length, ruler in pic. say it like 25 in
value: 6 in
